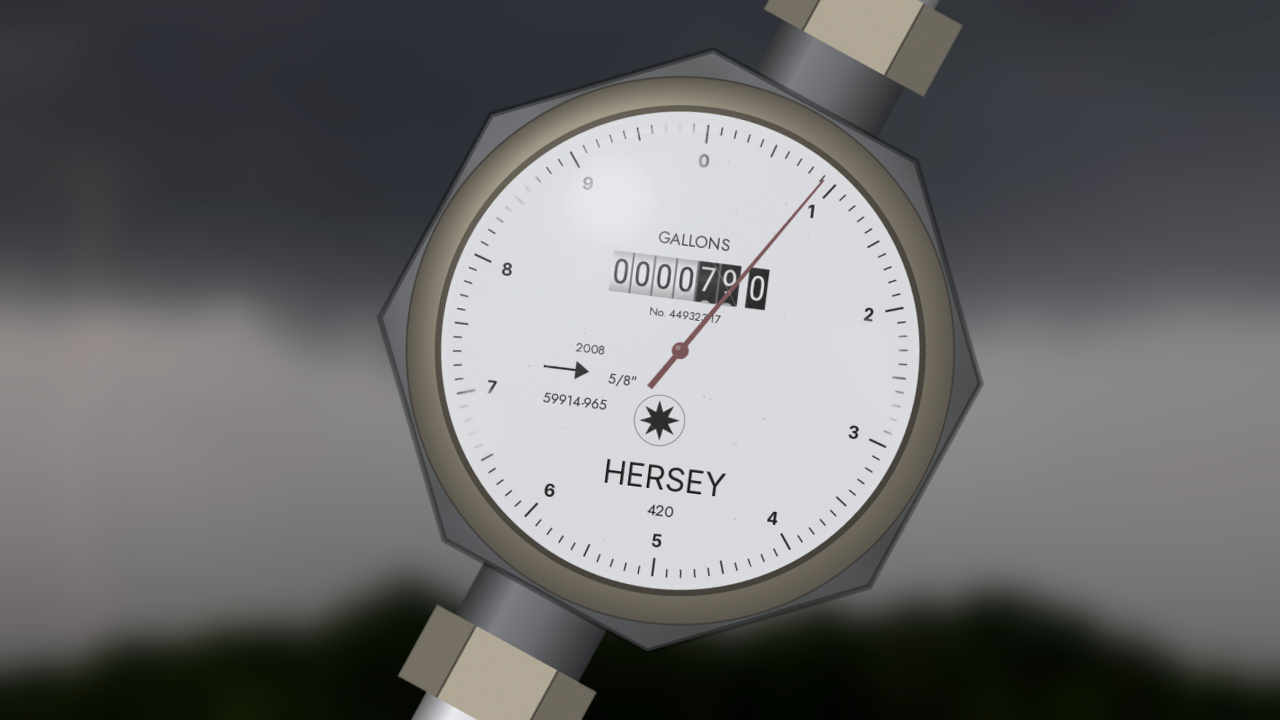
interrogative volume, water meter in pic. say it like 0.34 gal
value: 790.9 gal
